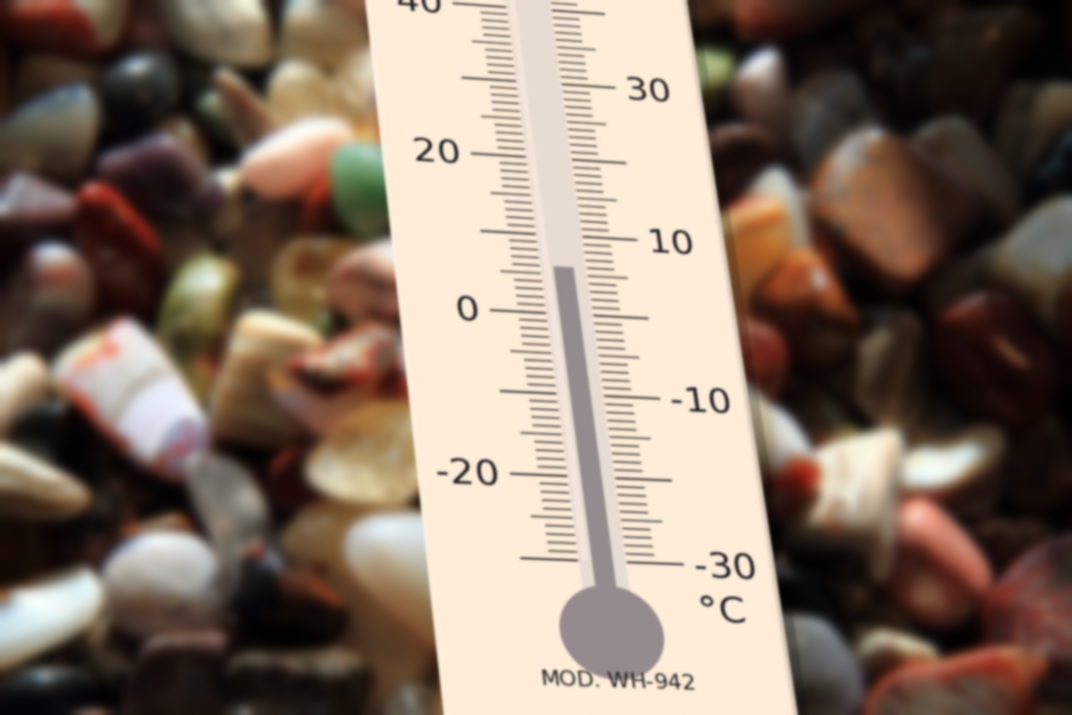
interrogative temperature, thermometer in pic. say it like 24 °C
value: 6 °C
